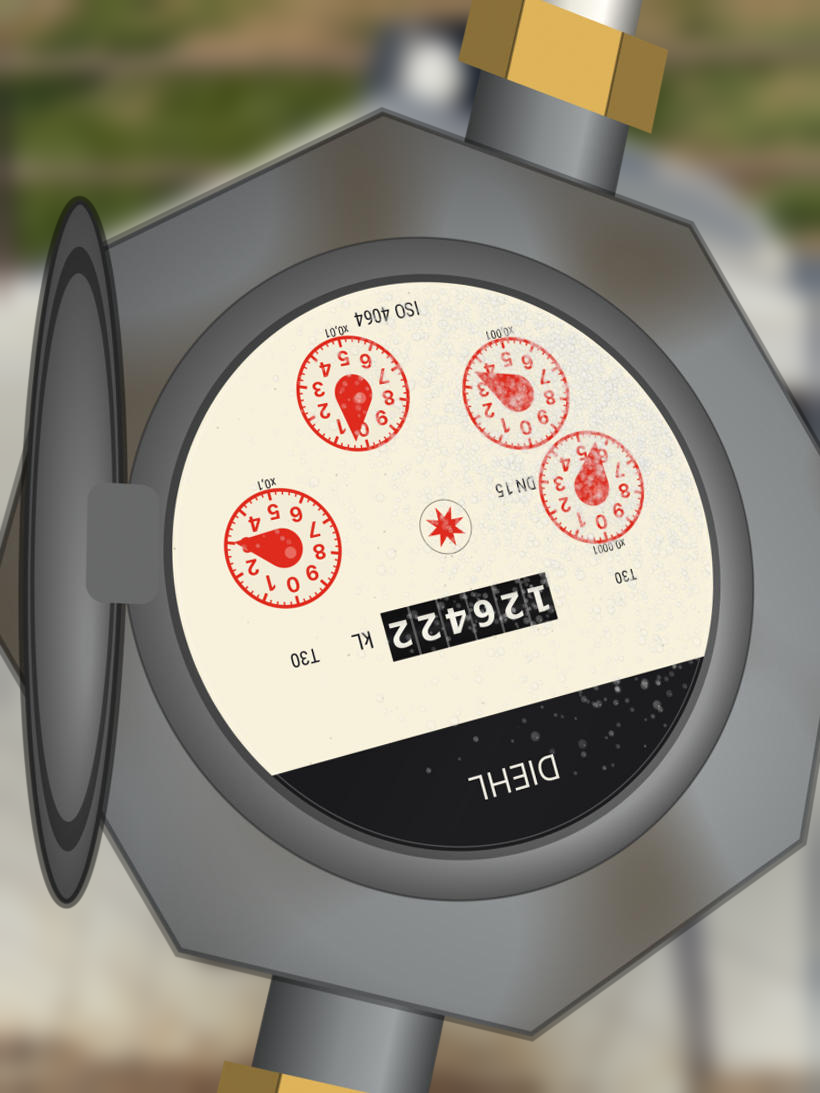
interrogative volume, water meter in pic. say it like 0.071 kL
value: 126422.3035 kL
